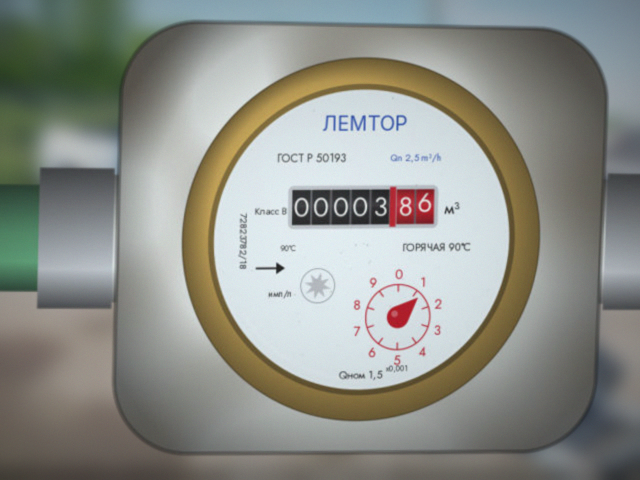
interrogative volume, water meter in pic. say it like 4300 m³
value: 3.861 m³
